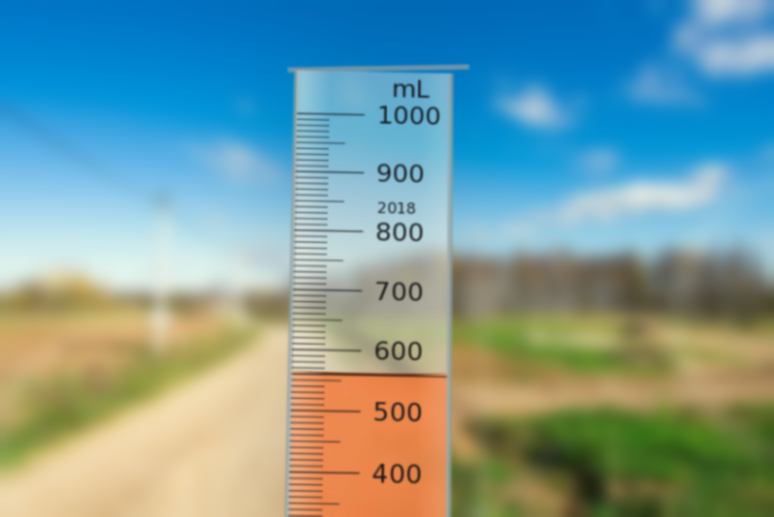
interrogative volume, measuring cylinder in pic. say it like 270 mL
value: 560 mL
